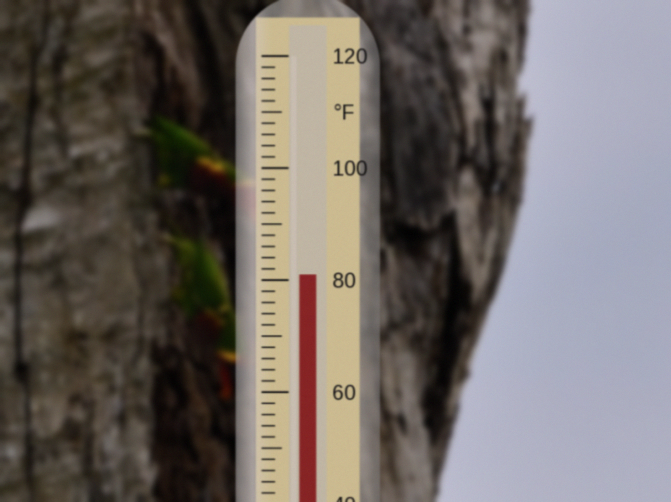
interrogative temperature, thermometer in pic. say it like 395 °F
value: 81 °F
